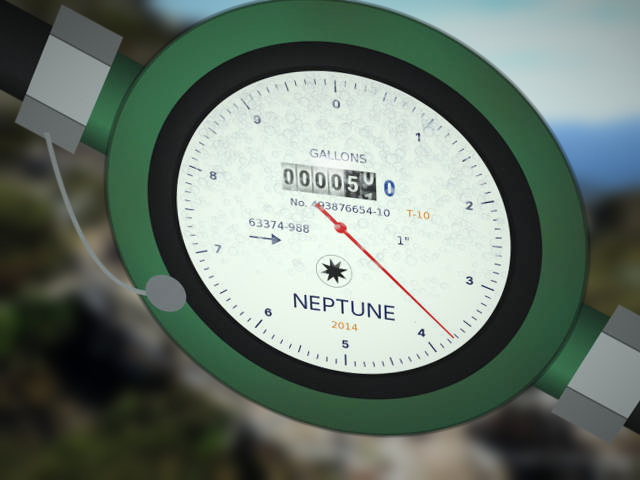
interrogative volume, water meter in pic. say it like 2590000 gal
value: 503.7 gal
